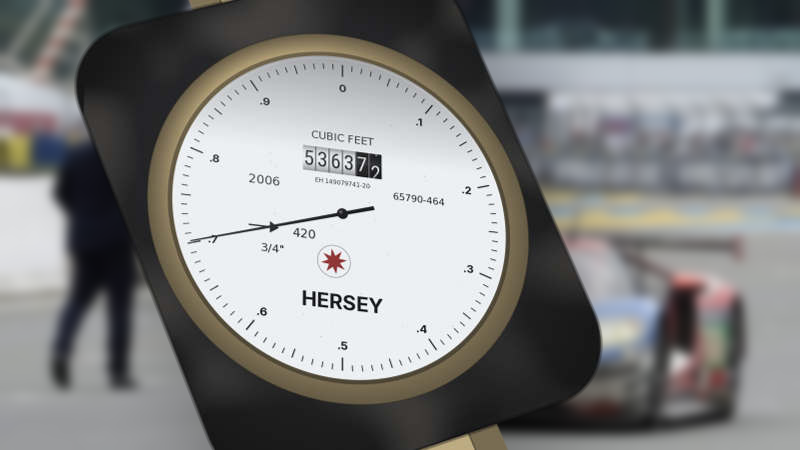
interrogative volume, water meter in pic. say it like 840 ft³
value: 536371.70 ft³
